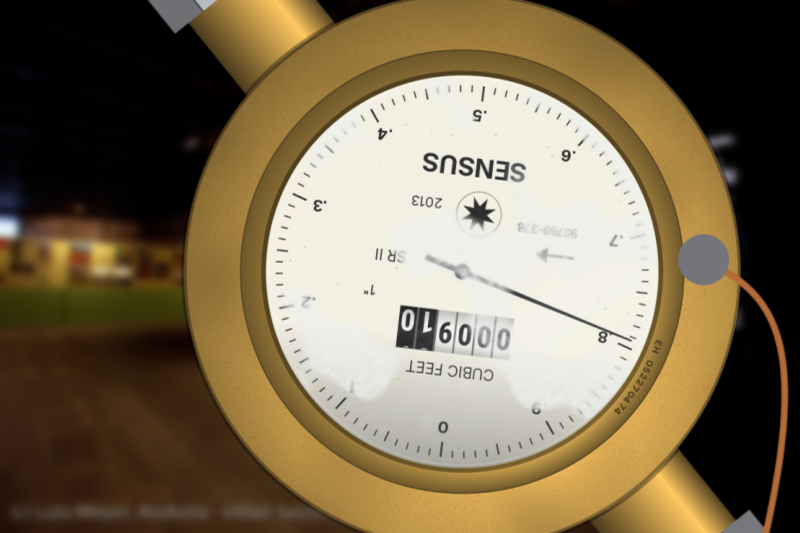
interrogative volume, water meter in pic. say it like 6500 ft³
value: 909.79 ft³
